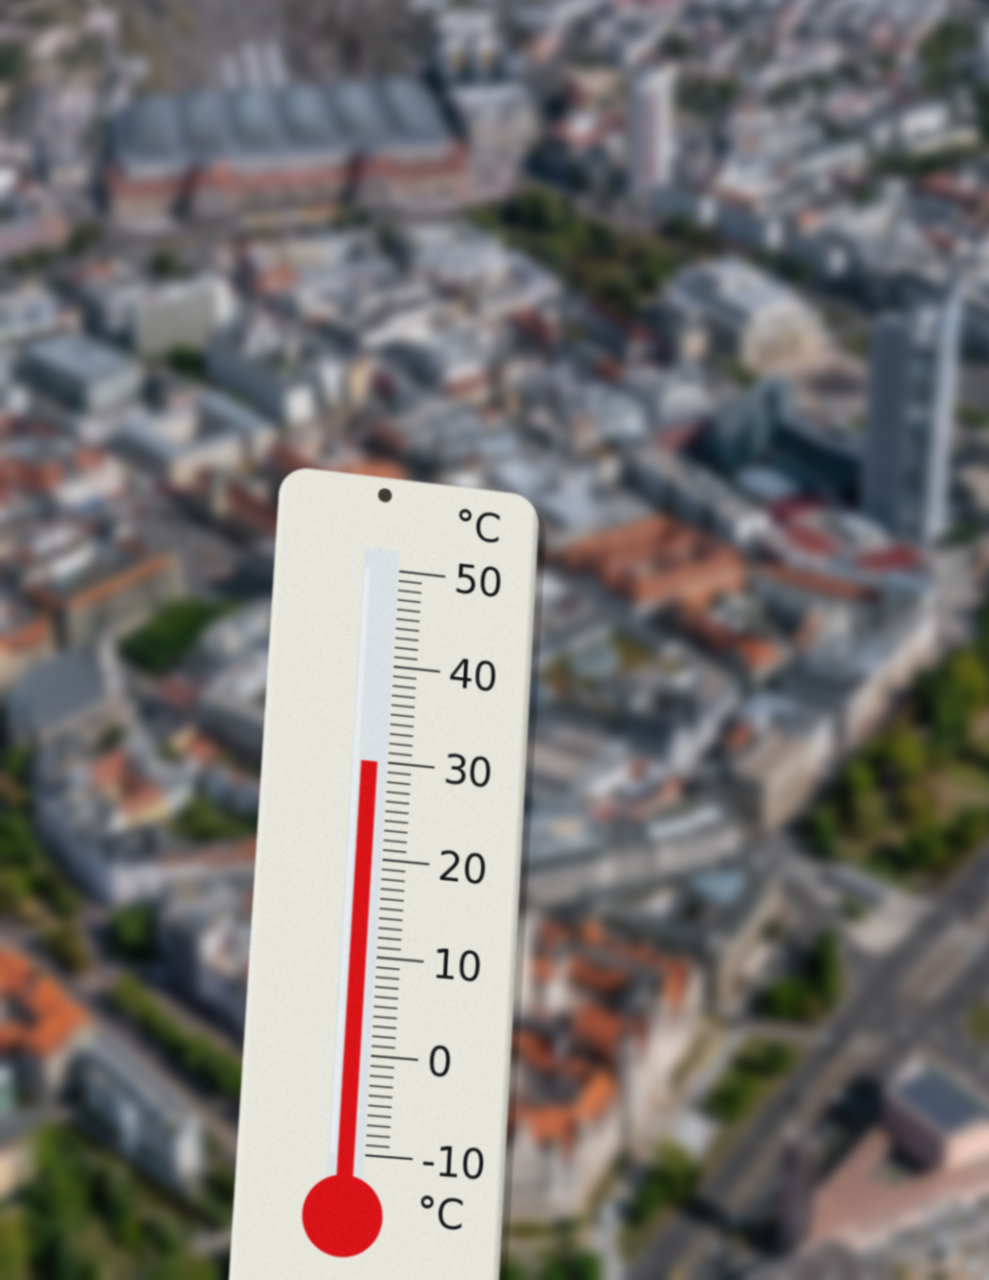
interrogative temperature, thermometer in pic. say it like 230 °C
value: 30 °C
